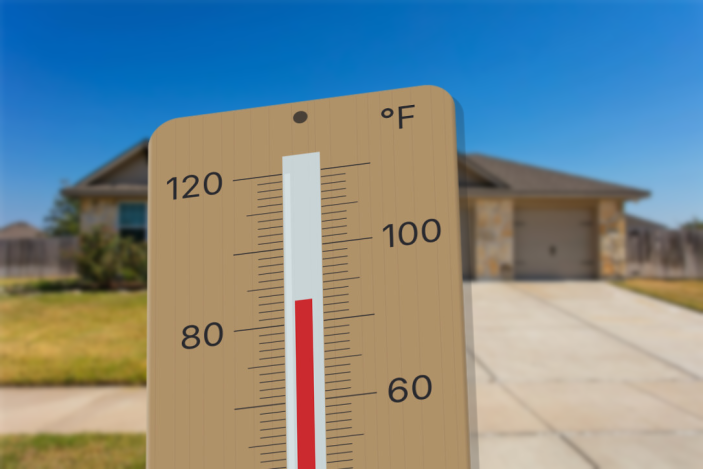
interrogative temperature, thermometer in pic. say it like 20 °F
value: 86 °F
